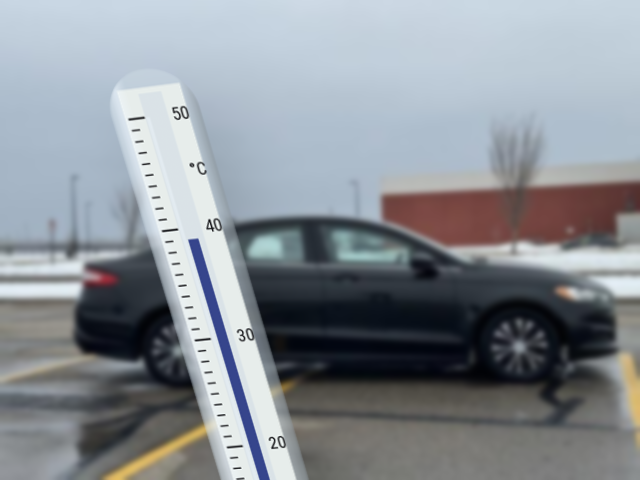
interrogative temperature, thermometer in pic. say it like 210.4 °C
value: 39 °C
